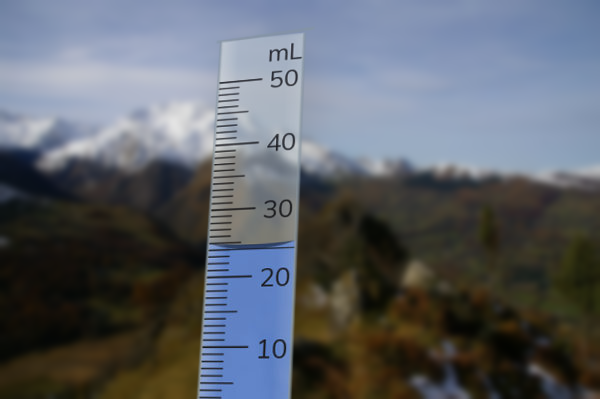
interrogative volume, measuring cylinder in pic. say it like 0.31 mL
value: 24 mL
